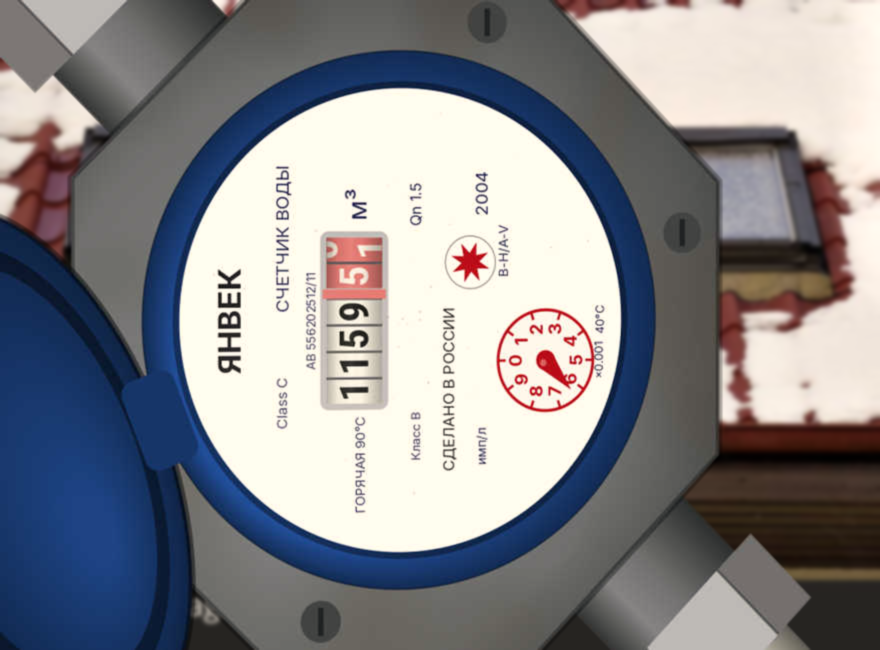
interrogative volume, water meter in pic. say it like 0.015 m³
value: 1159.506 m³
